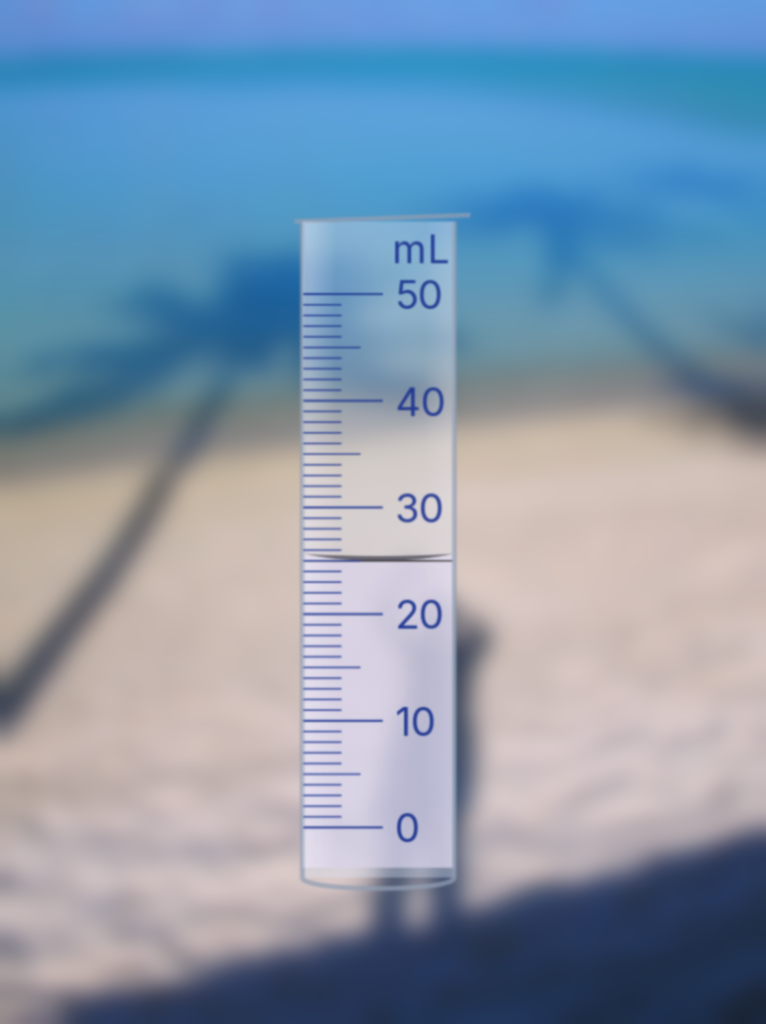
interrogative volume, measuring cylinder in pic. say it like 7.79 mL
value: 25 mL
